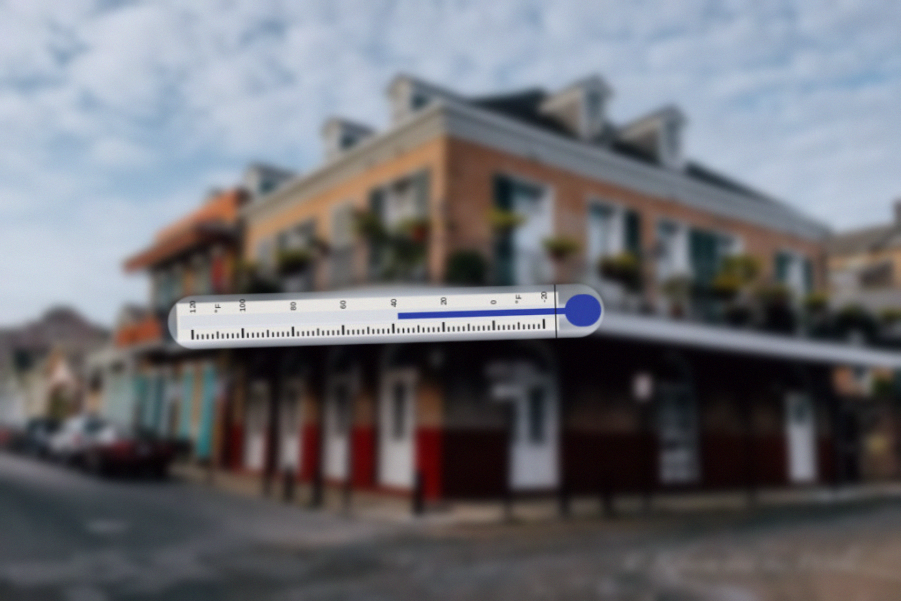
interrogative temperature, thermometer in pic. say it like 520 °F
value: 38 °F
